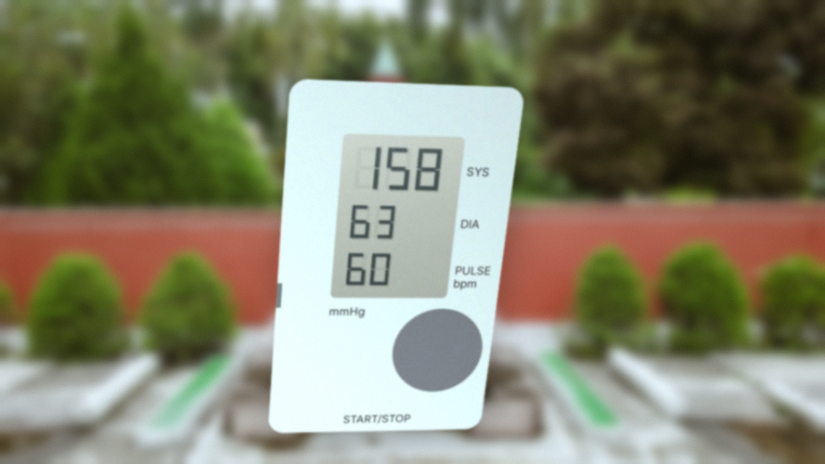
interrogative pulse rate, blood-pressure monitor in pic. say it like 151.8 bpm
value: 60 bpm
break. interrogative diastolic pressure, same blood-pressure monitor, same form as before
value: 63 mmHg
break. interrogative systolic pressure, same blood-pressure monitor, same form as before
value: 158 mmHg
